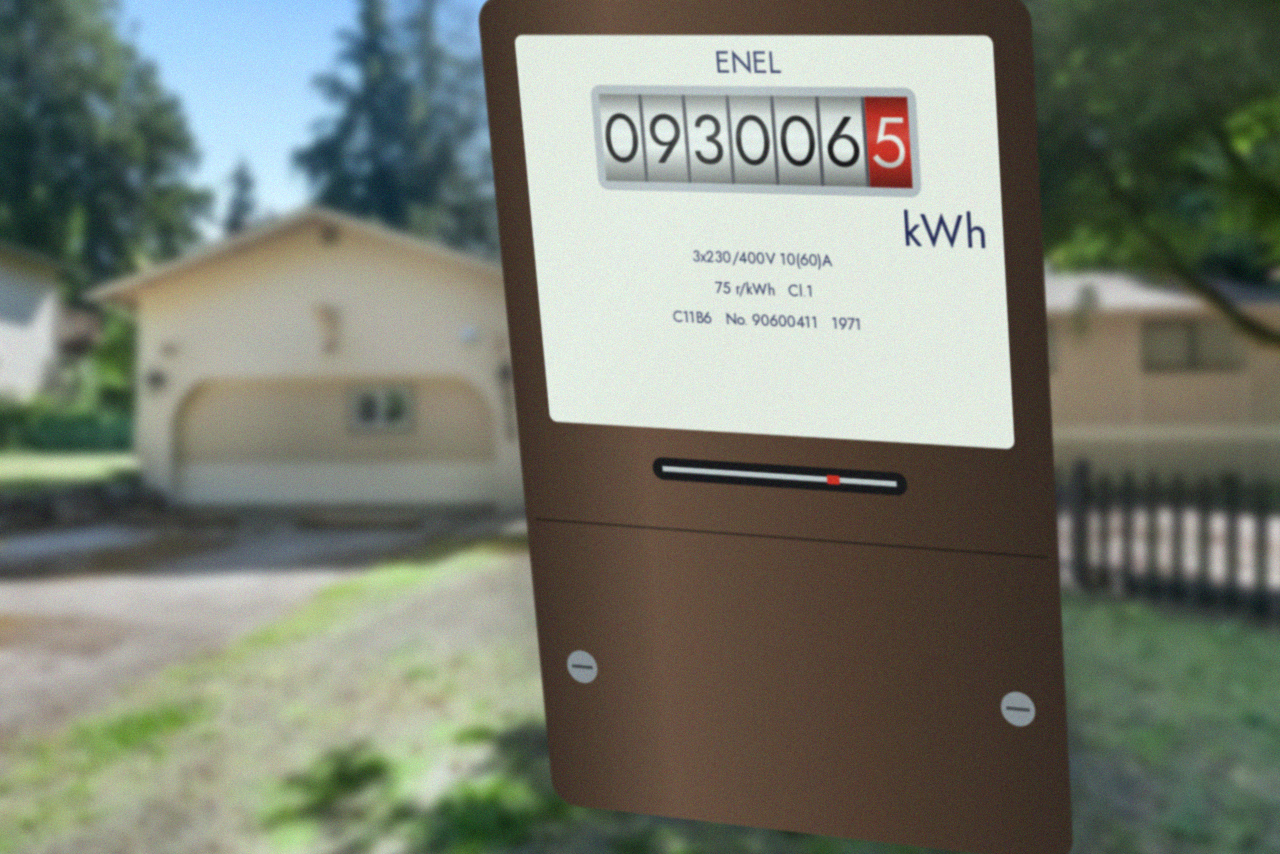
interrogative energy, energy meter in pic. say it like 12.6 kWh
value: 93006.5 kWh
